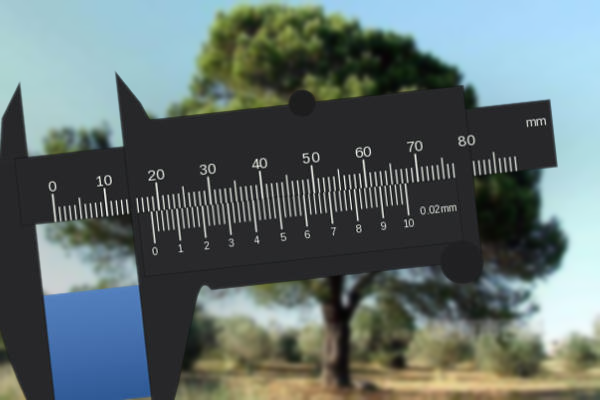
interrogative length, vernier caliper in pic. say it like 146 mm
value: 18.5 mm
